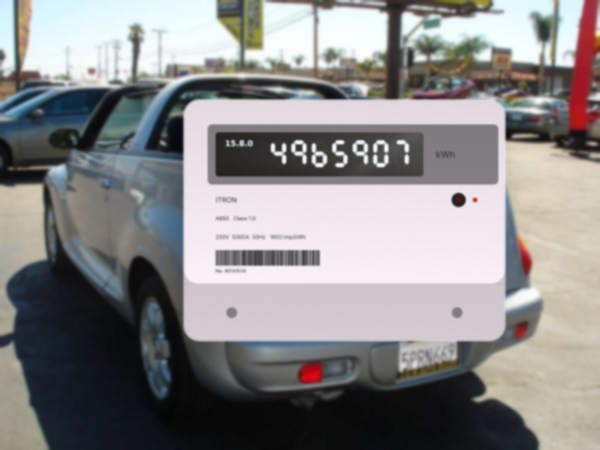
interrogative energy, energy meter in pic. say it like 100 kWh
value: 4965907 kWh
